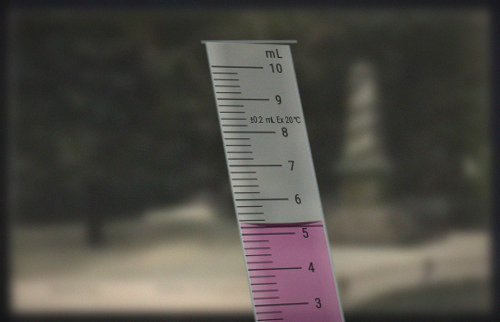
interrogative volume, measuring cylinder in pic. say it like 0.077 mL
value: 5.2 mL
